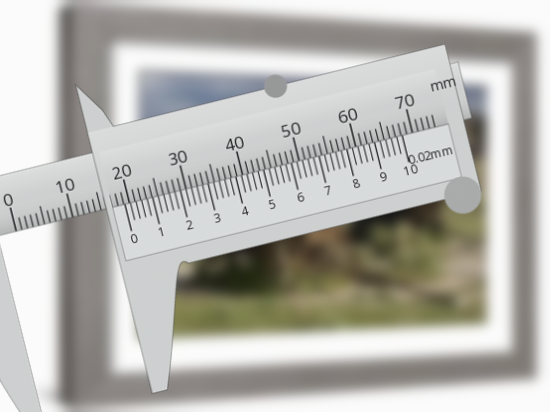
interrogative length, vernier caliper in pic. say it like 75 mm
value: 19.2 mm
